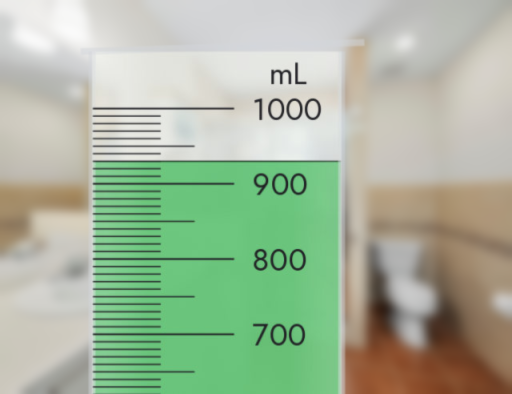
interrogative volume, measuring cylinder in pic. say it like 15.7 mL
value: 930 mL
